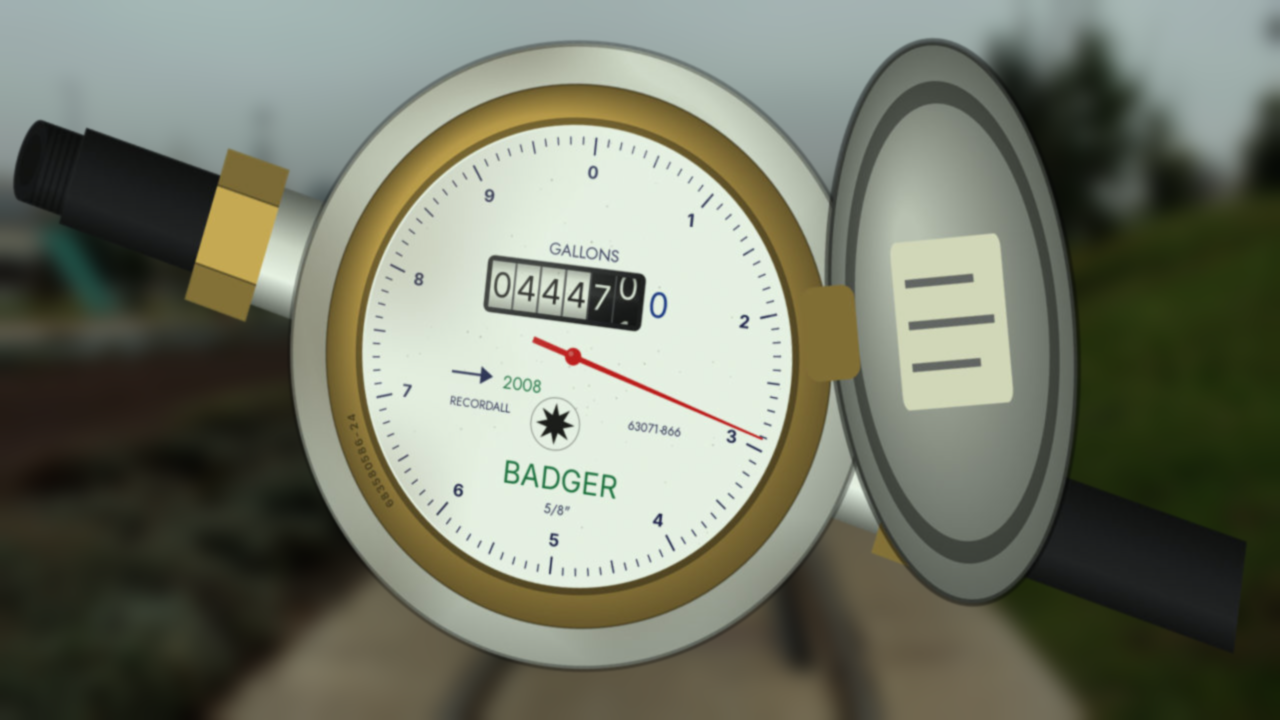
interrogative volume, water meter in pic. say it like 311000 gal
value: 444702.9 gal
